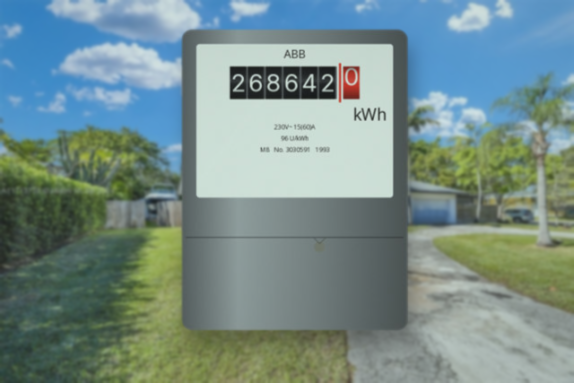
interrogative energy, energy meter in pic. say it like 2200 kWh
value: 268642.0 kWh
